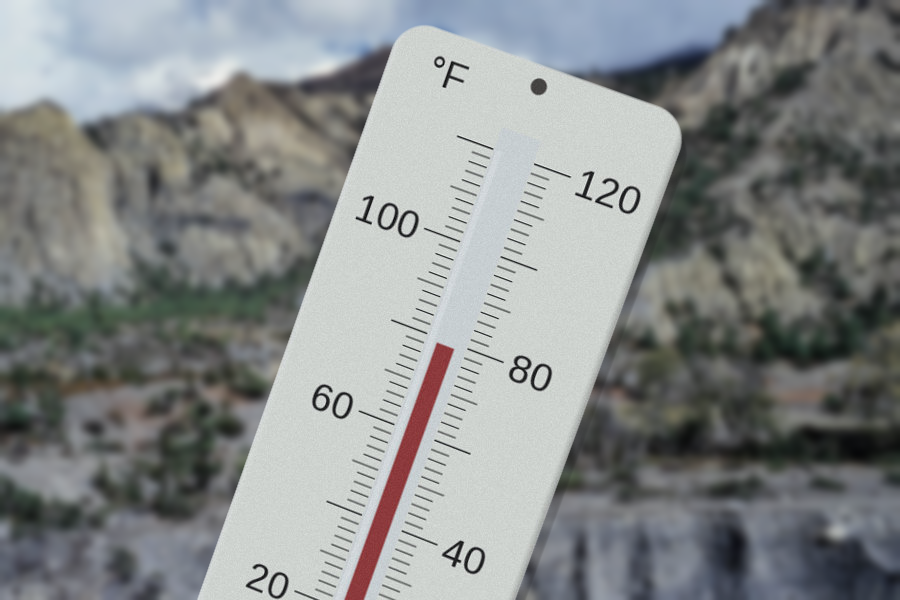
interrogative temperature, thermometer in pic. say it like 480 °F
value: 79 °F
